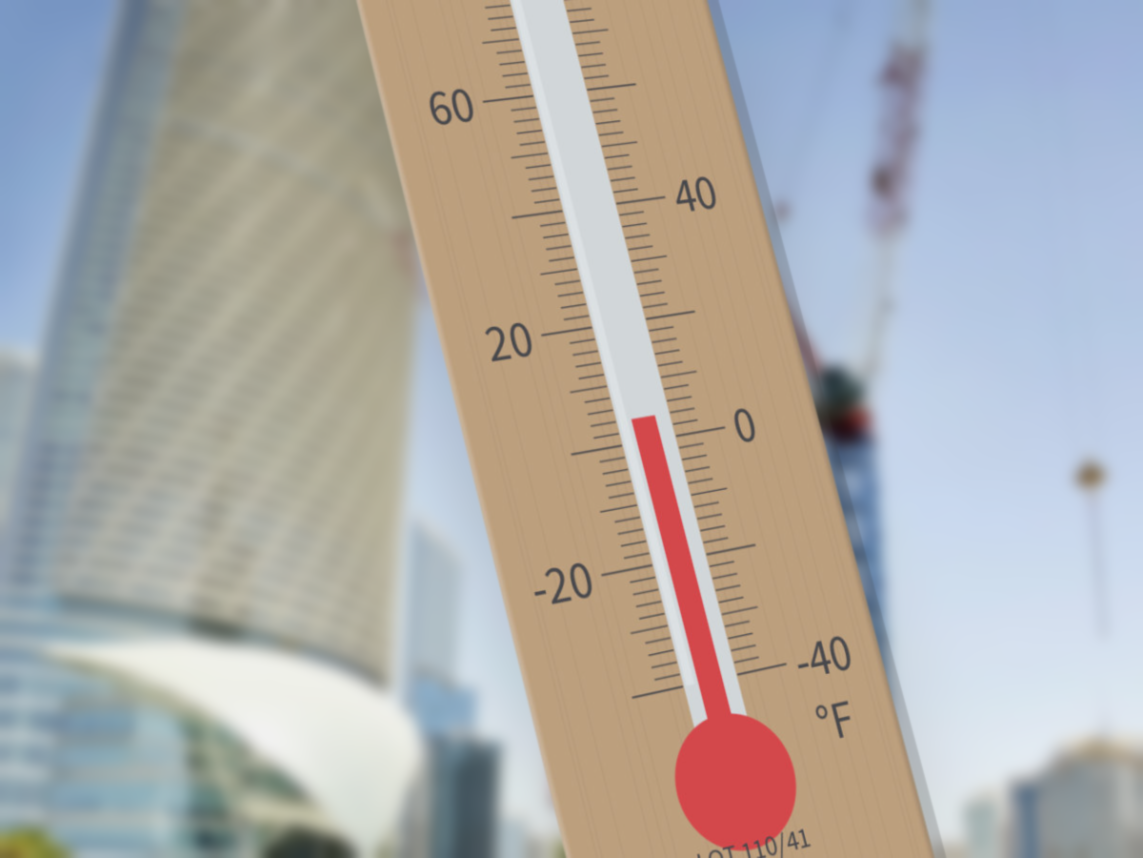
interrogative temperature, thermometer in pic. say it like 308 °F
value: 4 °F
